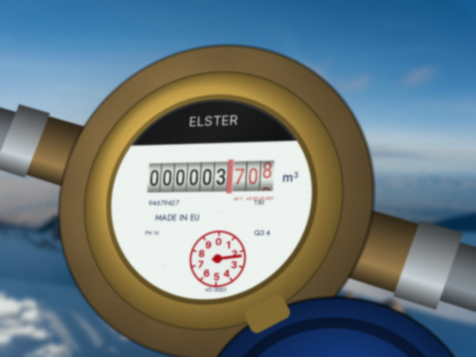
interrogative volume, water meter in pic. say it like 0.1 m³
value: 3.7082 m³
